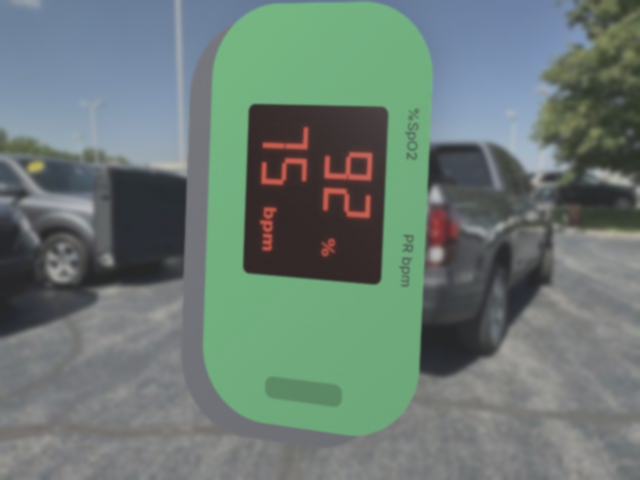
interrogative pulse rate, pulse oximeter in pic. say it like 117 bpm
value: 75 bpm
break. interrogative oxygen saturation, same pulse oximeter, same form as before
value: 92 %
